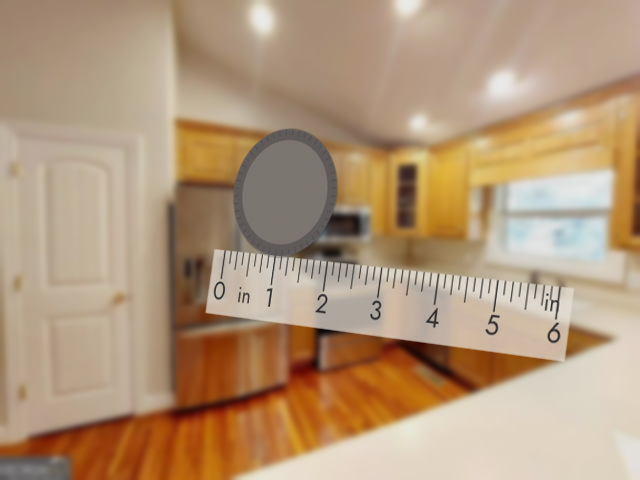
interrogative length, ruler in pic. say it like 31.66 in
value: 2 in
